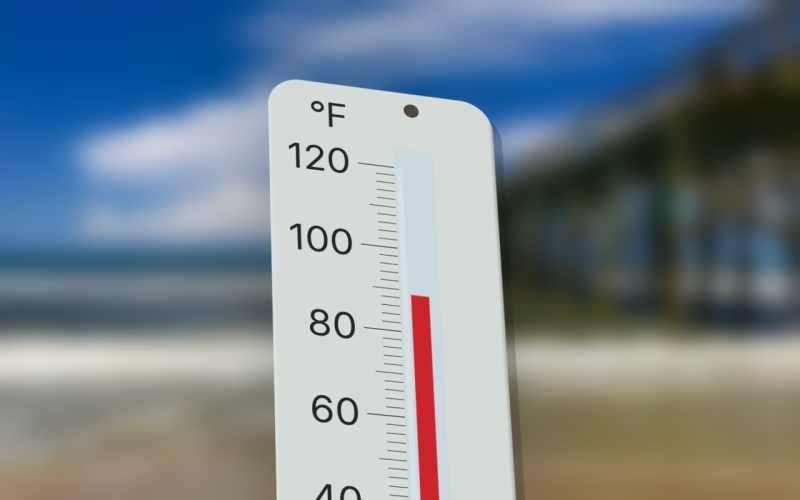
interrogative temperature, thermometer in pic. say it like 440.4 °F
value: 89 °F
